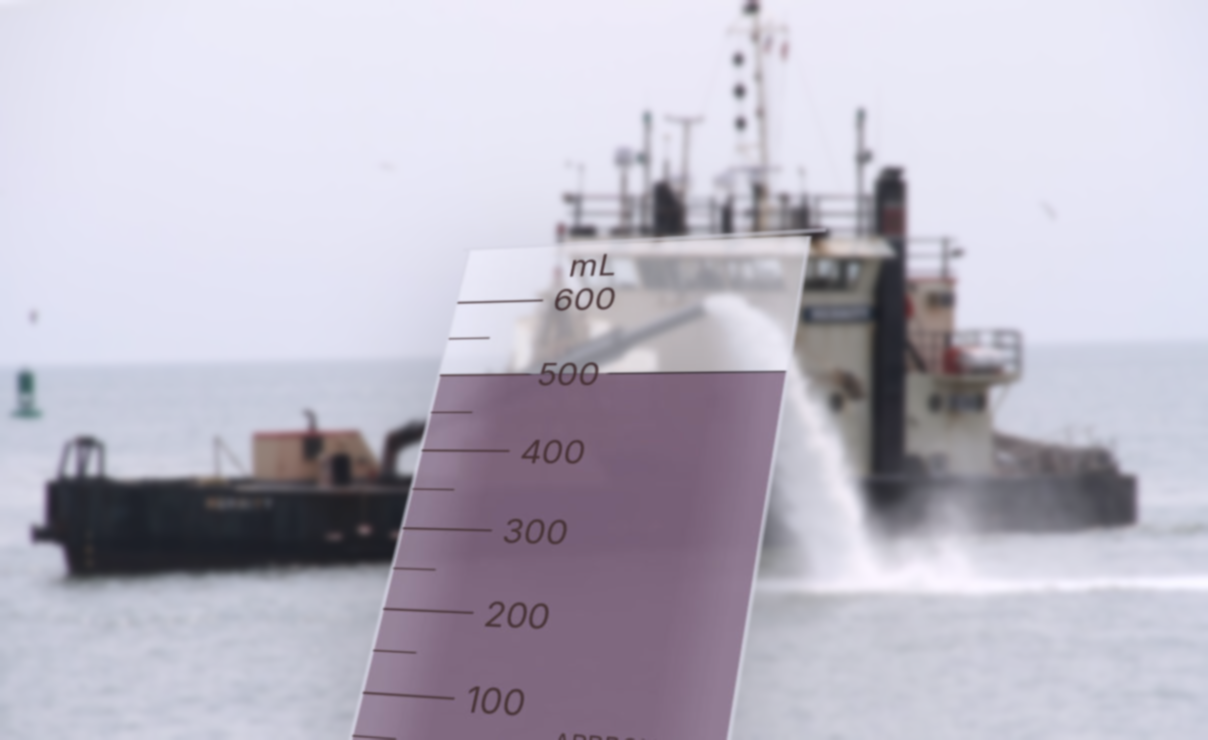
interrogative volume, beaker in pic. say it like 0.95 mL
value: 500 mL
